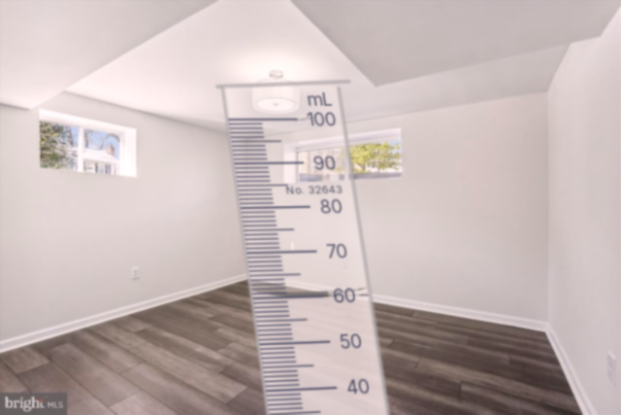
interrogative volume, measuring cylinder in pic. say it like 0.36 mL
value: 60 mL
